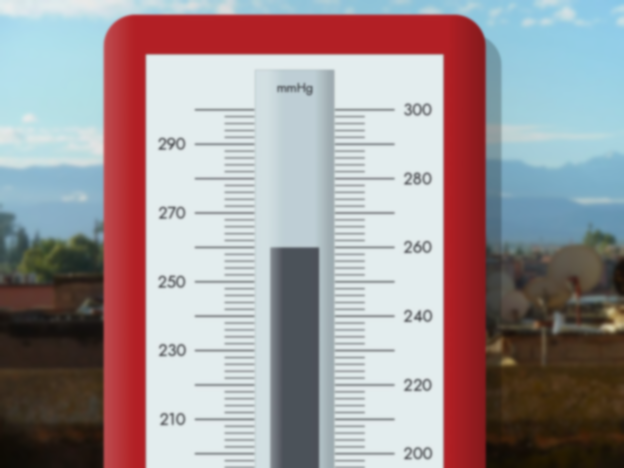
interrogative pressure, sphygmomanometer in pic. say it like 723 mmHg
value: 260 mmHg
